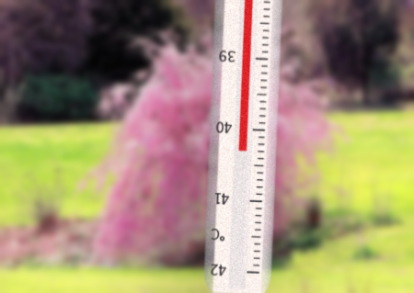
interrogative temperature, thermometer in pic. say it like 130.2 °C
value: 40.3 °C
